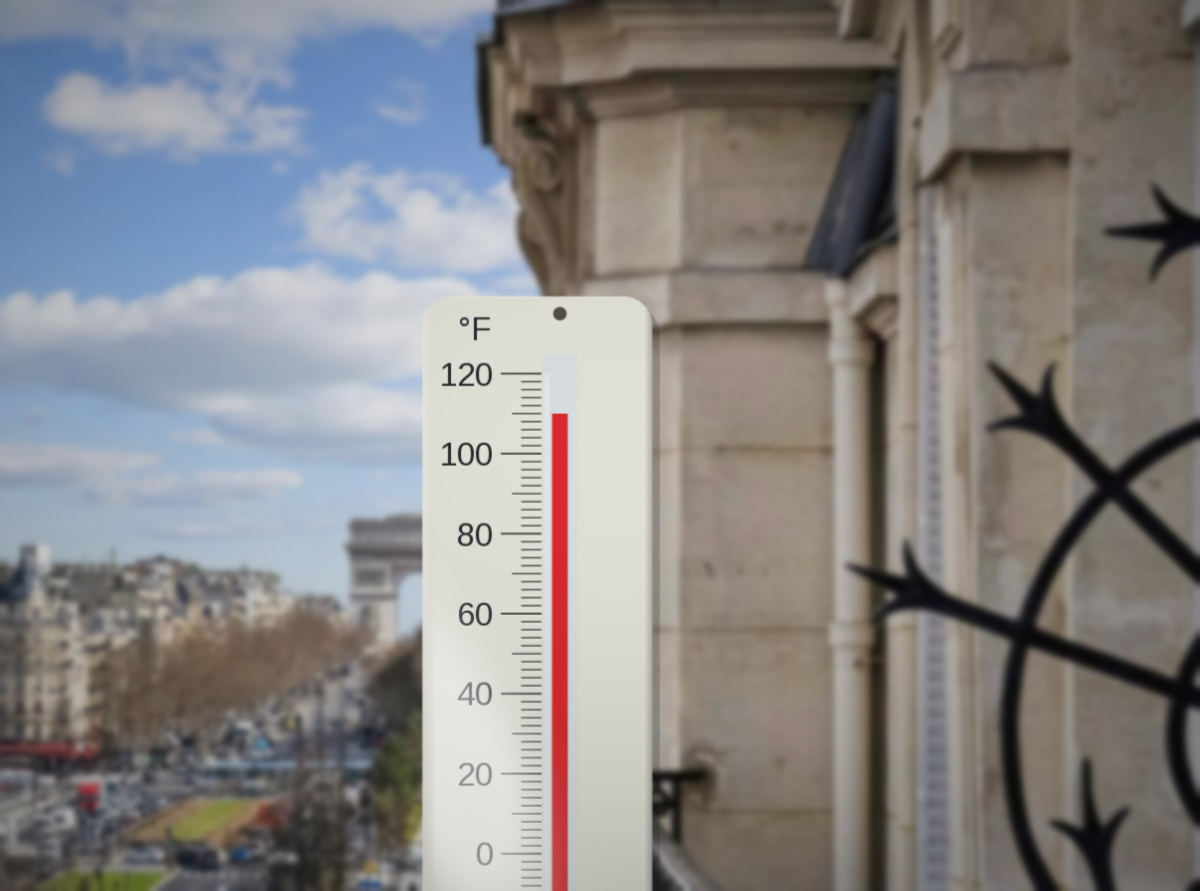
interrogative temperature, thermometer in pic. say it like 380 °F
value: 110 °F
